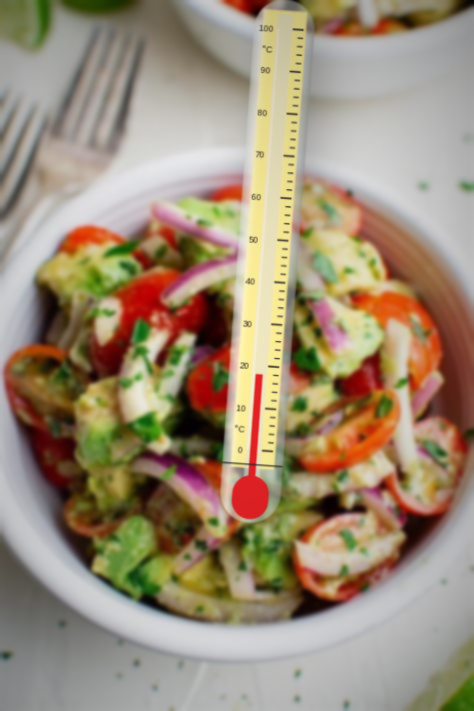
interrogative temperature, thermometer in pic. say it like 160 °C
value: 18 °C
